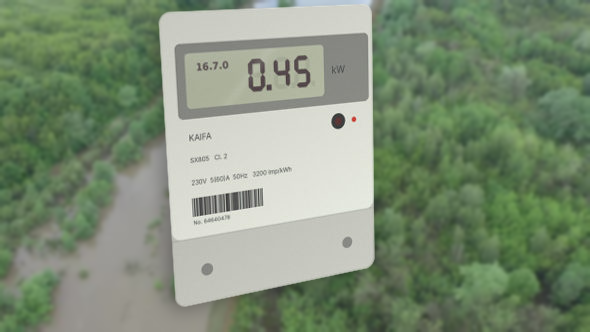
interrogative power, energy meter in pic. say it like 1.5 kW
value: 0.45 kW
